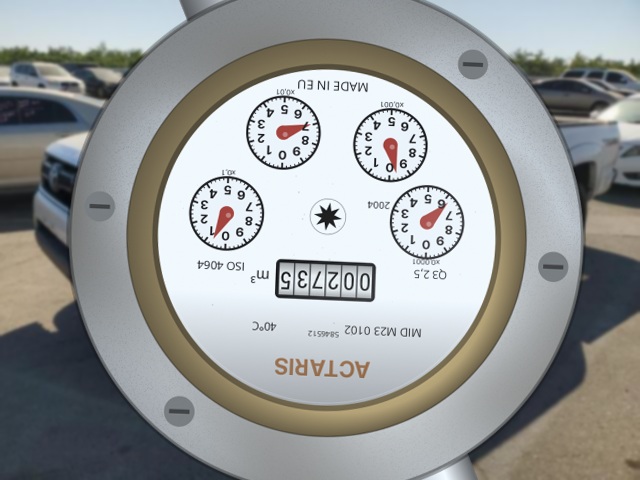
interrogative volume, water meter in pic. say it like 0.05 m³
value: 2735.0696 m³
